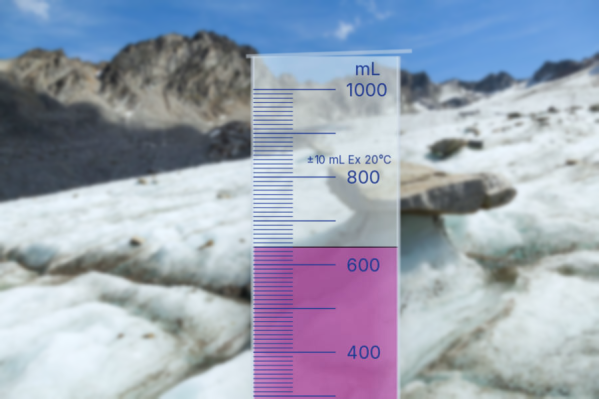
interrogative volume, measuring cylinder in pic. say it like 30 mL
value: 640 mL
